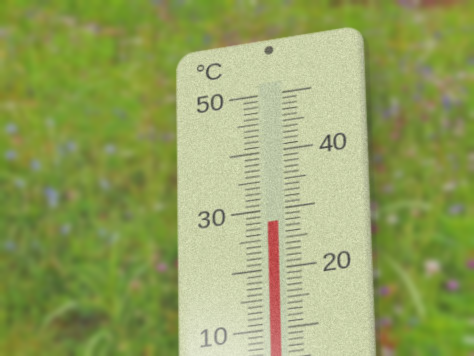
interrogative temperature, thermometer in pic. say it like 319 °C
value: 28 °C
